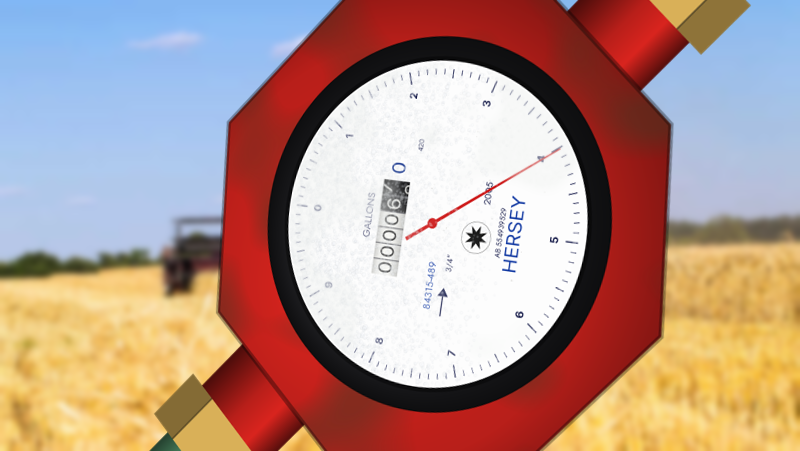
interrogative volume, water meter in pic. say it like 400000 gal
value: 674.0 gal
